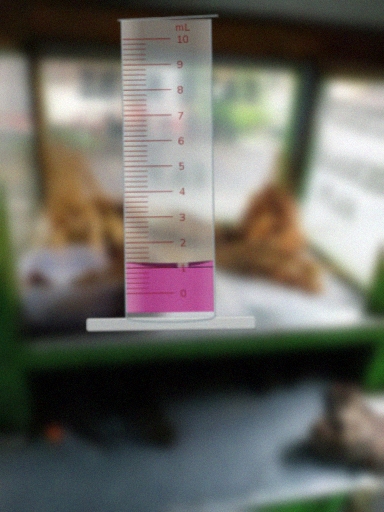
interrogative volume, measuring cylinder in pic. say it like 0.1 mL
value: 1 mL
